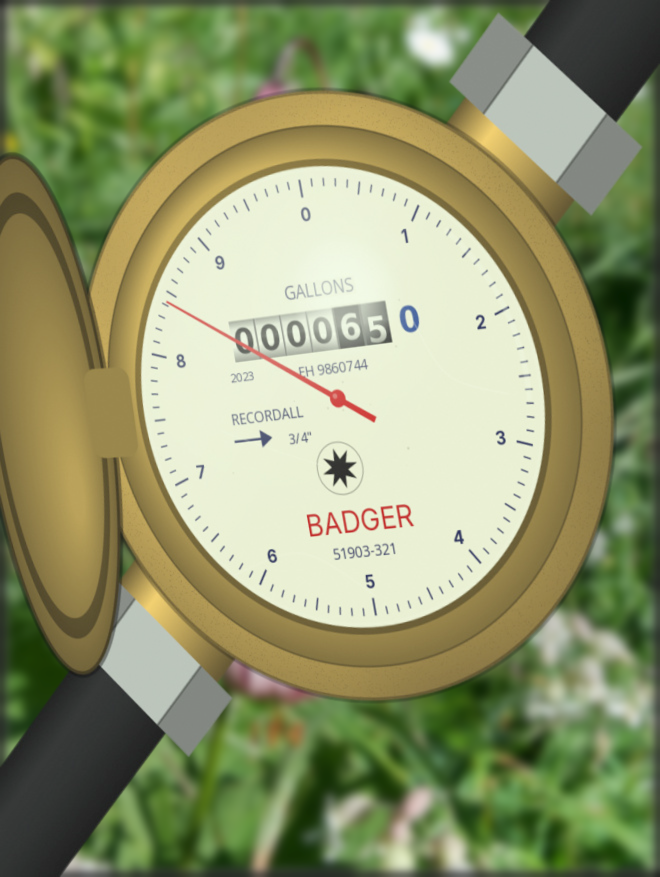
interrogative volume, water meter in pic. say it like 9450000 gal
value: 648.4 gal
